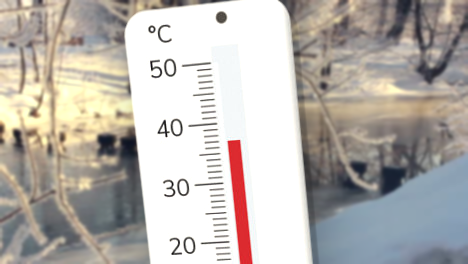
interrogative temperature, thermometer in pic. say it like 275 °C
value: 37 °C
